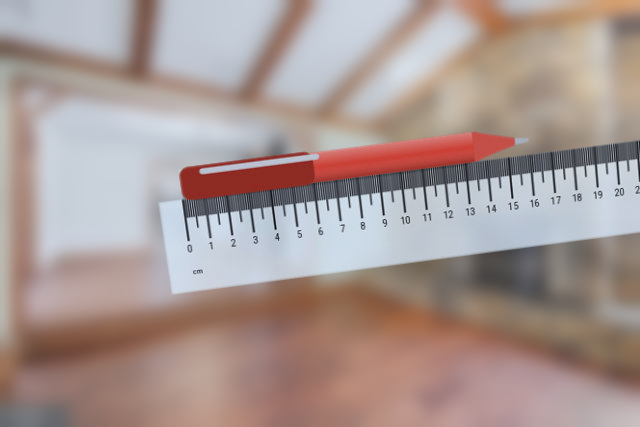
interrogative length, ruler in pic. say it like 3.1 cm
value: 16 cm
